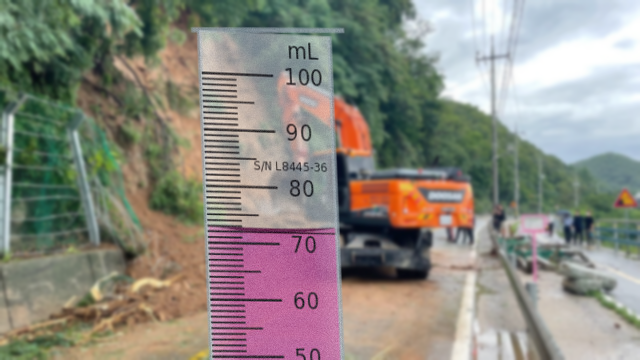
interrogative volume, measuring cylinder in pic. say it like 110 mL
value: 72 mL
